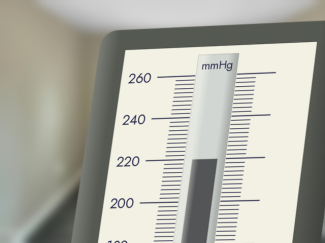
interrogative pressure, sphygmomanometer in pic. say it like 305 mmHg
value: 220 mmHg
